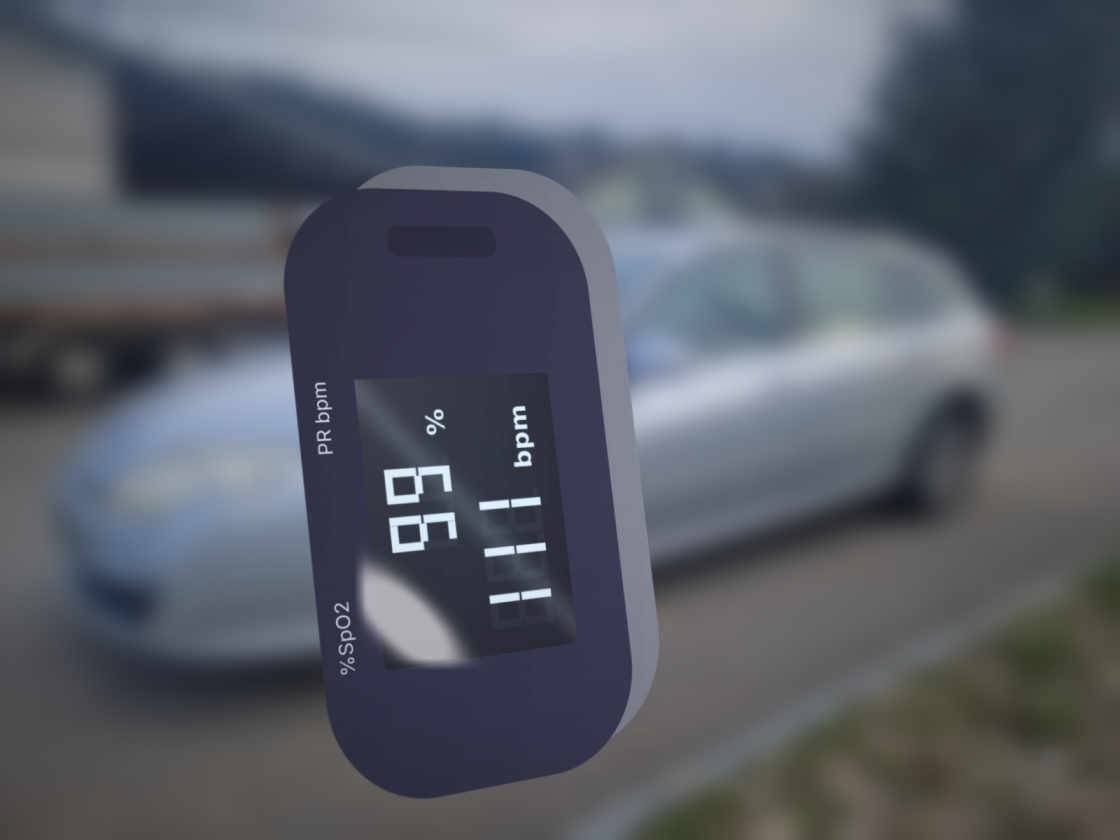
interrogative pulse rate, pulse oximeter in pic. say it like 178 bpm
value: 111 bpm
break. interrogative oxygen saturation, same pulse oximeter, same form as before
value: 99 %
